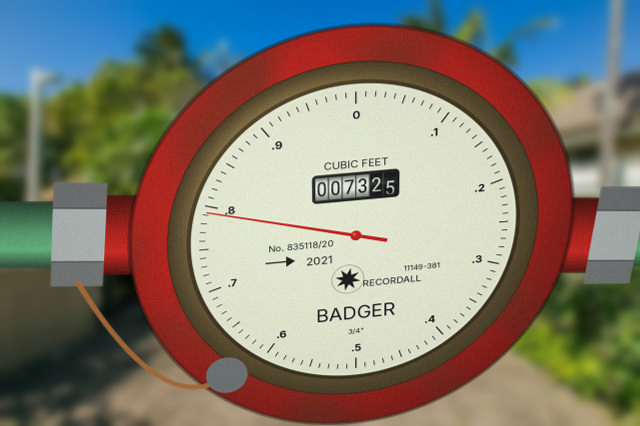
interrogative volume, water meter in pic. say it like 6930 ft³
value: 7324.79 ft³
